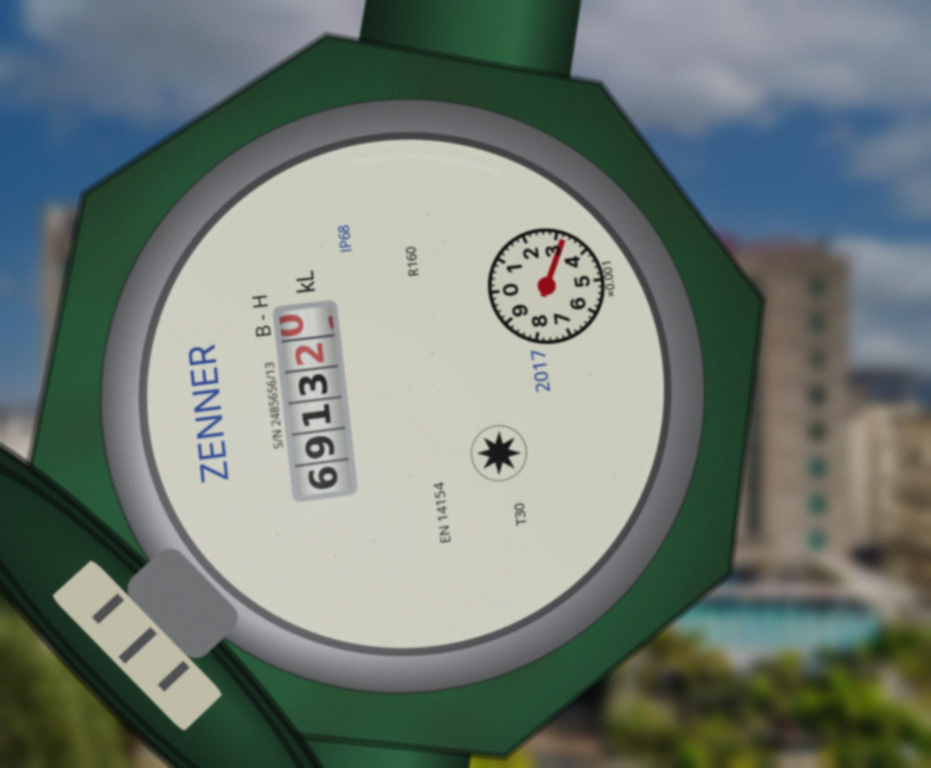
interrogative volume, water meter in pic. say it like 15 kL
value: 6913.203 kL
